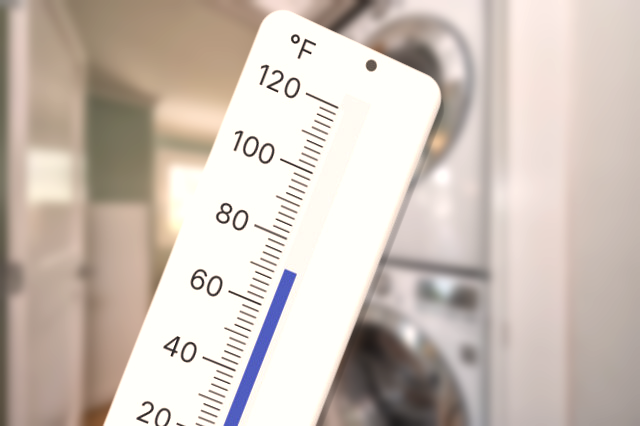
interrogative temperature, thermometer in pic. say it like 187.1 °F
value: 72 °F
